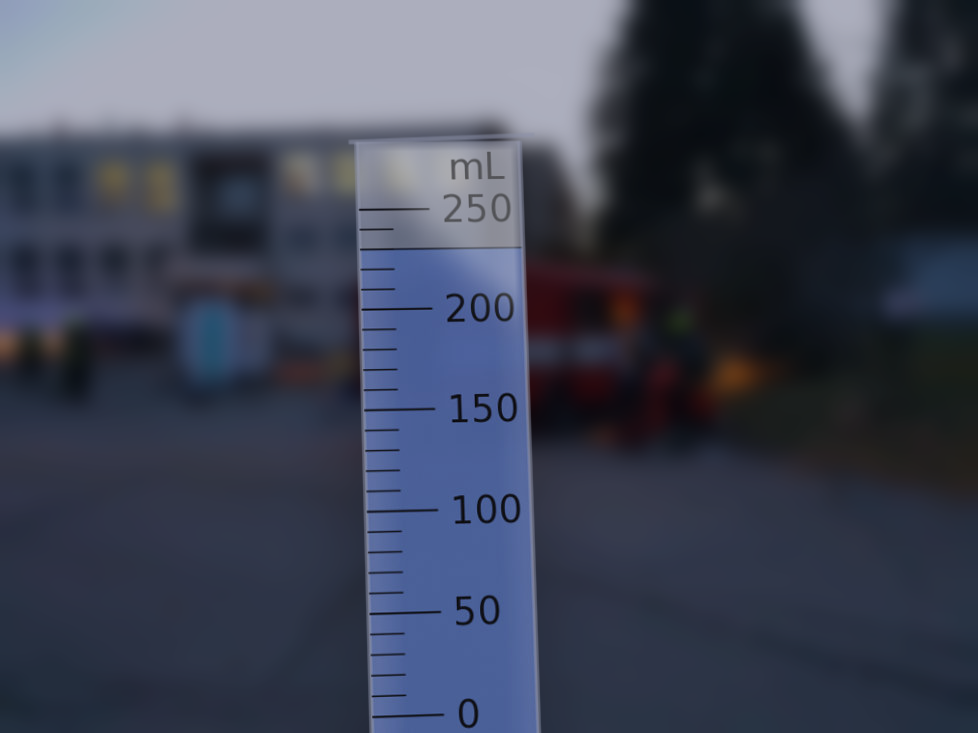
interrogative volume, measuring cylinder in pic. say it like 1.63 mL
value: 230 mL
